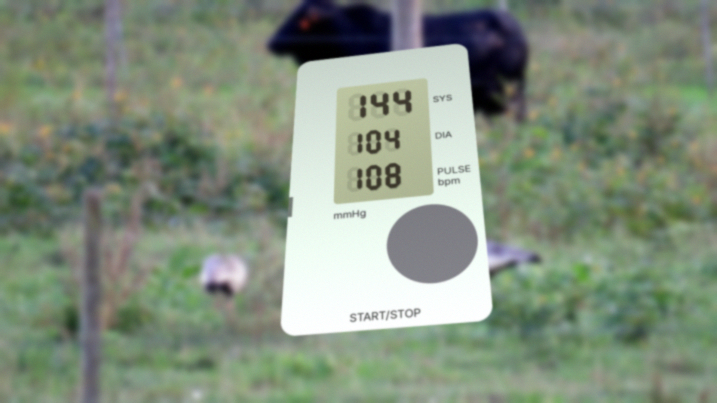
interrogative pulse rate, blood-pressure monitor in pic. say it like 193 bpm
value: 108 bpm
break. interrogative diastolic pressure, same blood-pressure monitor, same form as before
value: 104 mmHg
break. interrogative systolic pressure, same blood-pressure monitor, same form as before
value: 144 mmHg
